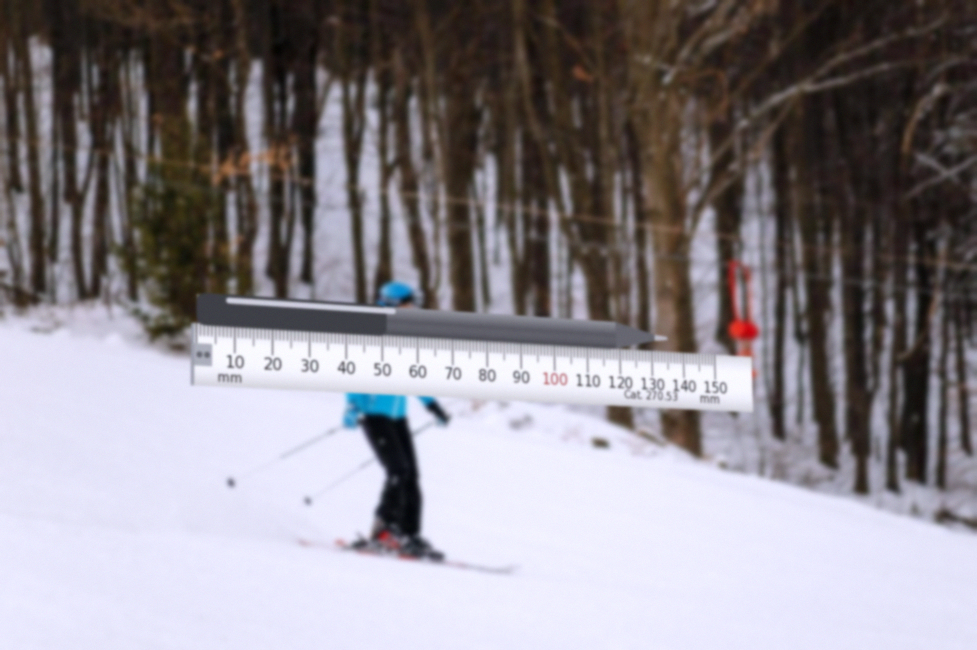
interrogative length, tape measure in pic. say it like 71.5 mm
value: 135 mm
